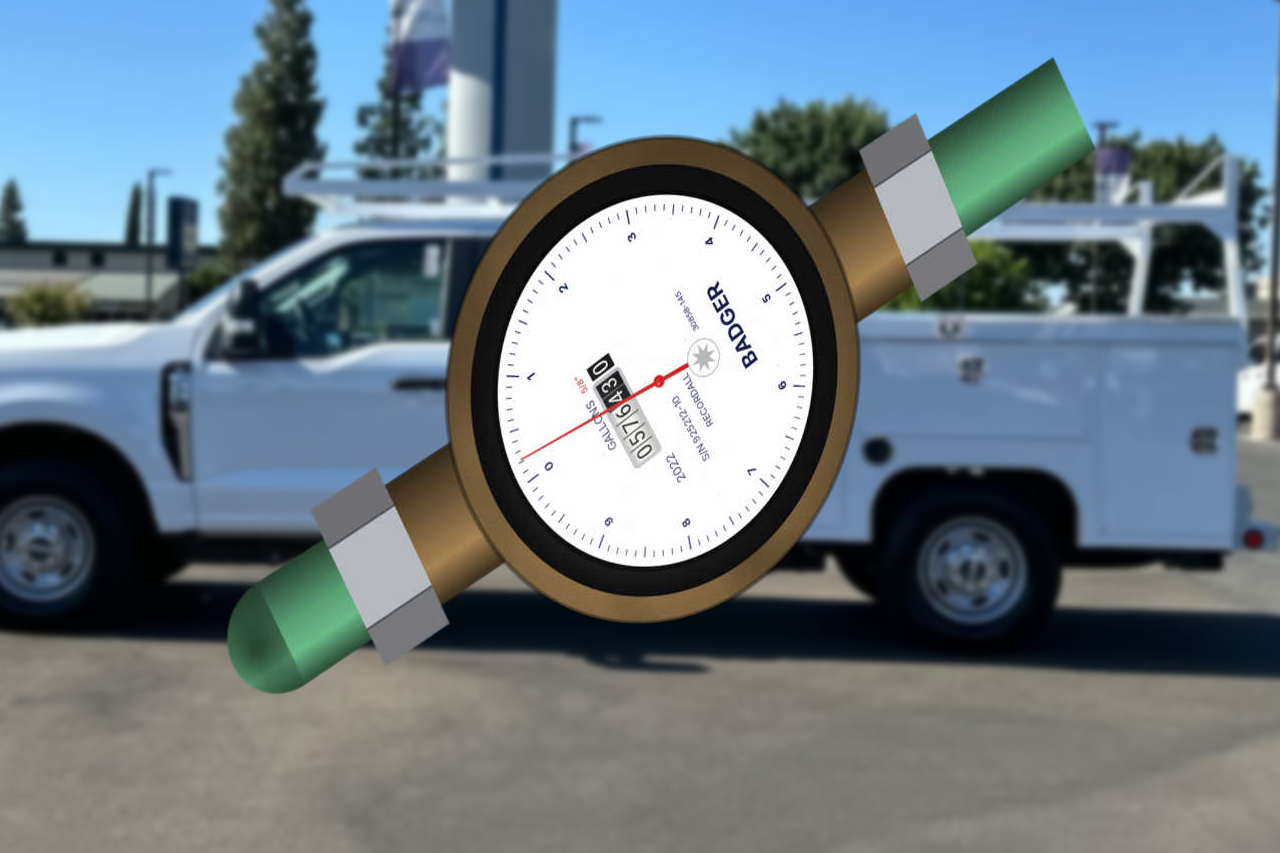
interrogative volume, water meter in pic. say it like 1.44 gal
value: 576430.2 gal
